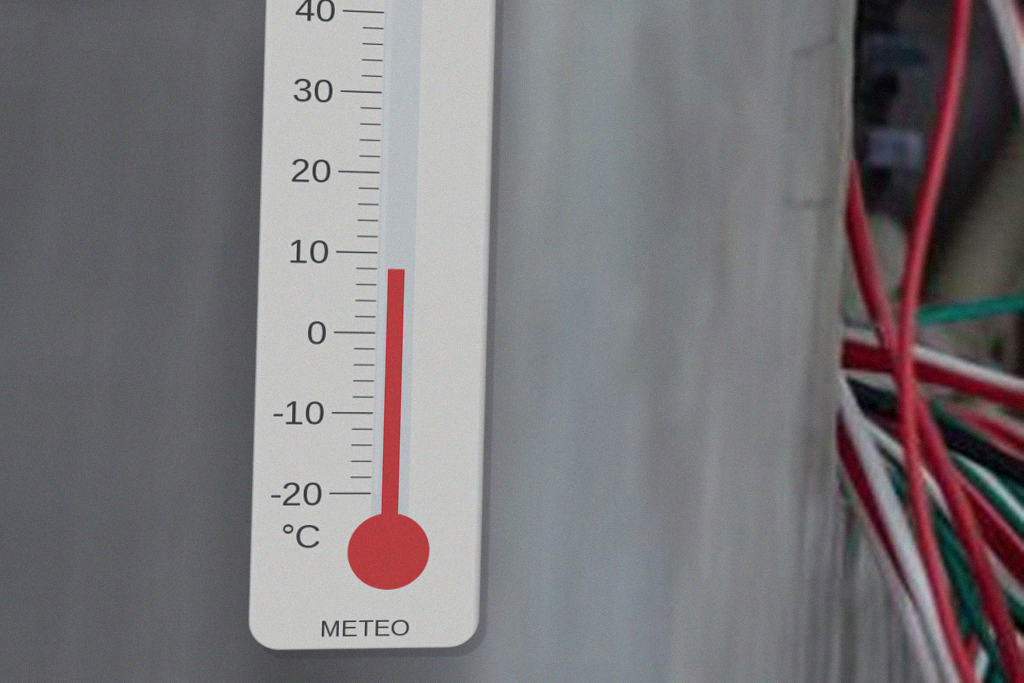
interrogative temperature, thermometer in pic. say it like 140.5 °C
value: 8 °C
